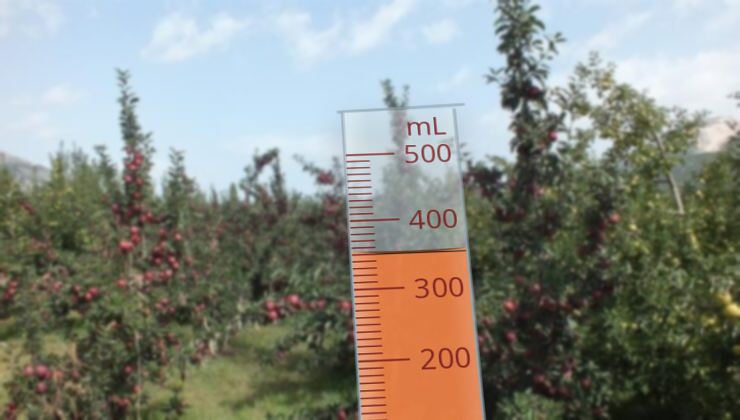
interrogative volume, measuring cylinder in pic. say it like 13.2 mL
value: 350 mL
